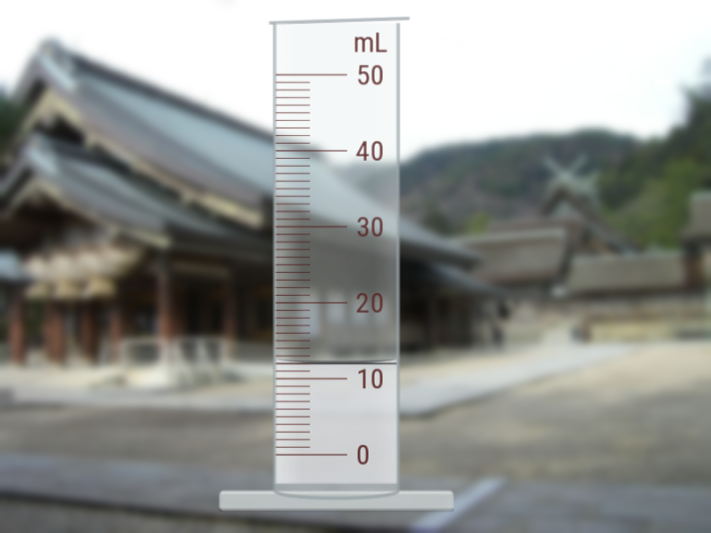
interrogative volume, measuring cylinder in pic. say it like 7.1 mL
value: 12 mL
